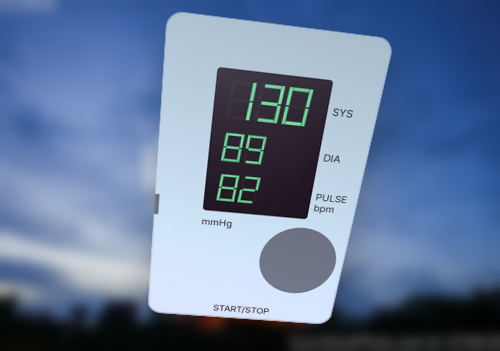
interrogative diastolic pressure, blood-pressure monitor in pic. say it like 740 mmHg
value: 89 mmHg
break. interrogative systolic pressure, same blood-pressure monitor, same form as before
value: 130 mmHg
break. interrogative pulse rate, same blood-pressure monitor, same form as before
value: 82 bpm
